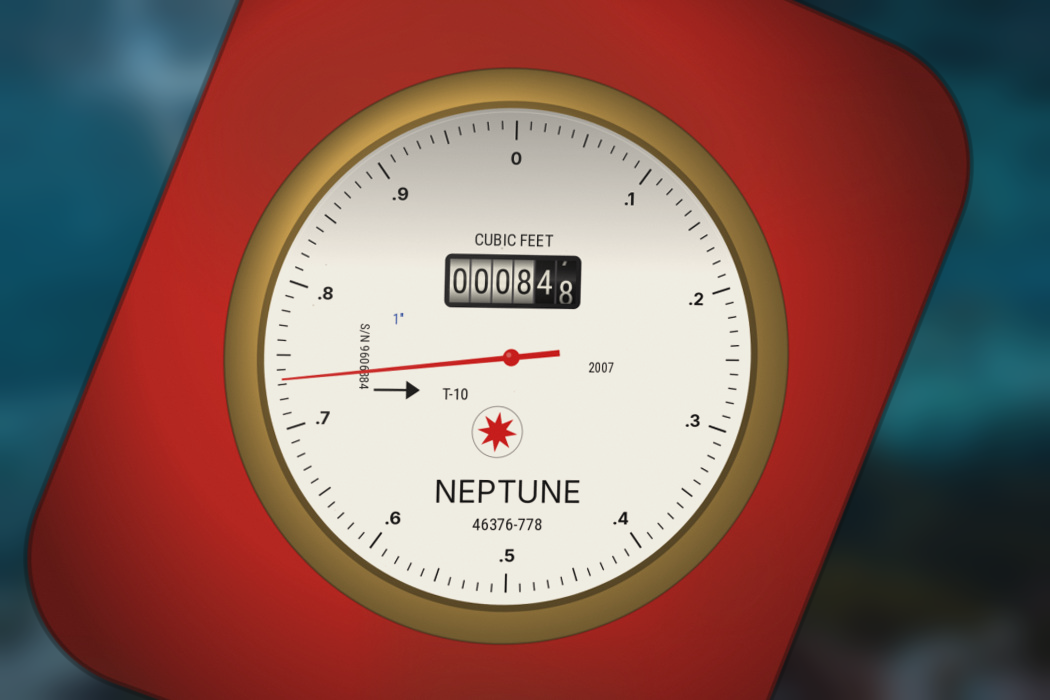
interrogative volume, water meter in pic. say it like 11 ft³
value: 847.73 ft³
